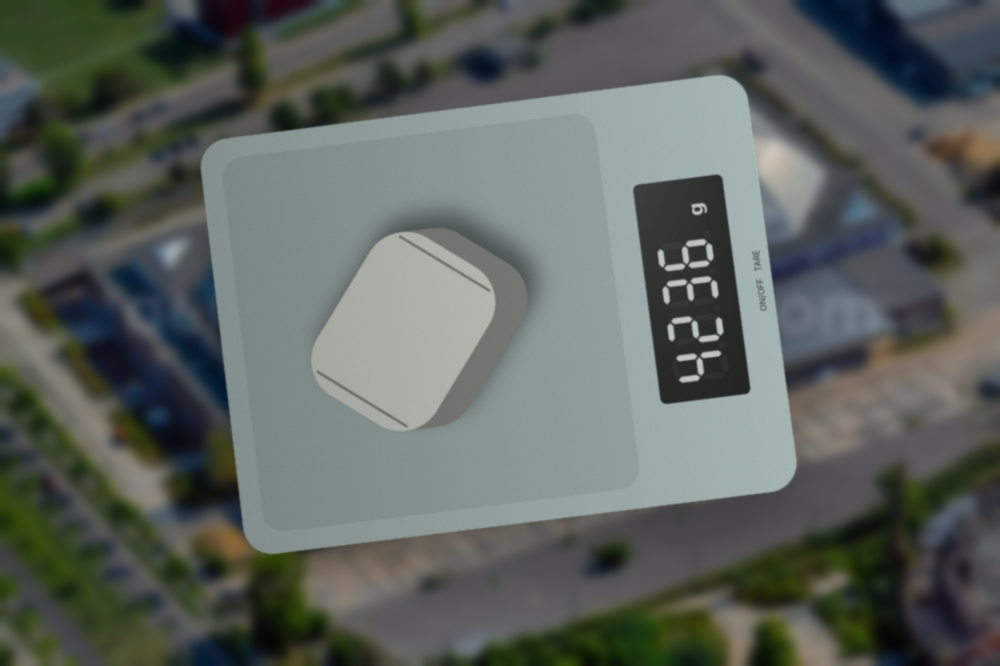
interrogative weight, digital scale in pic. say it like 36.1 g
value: 4236 g
